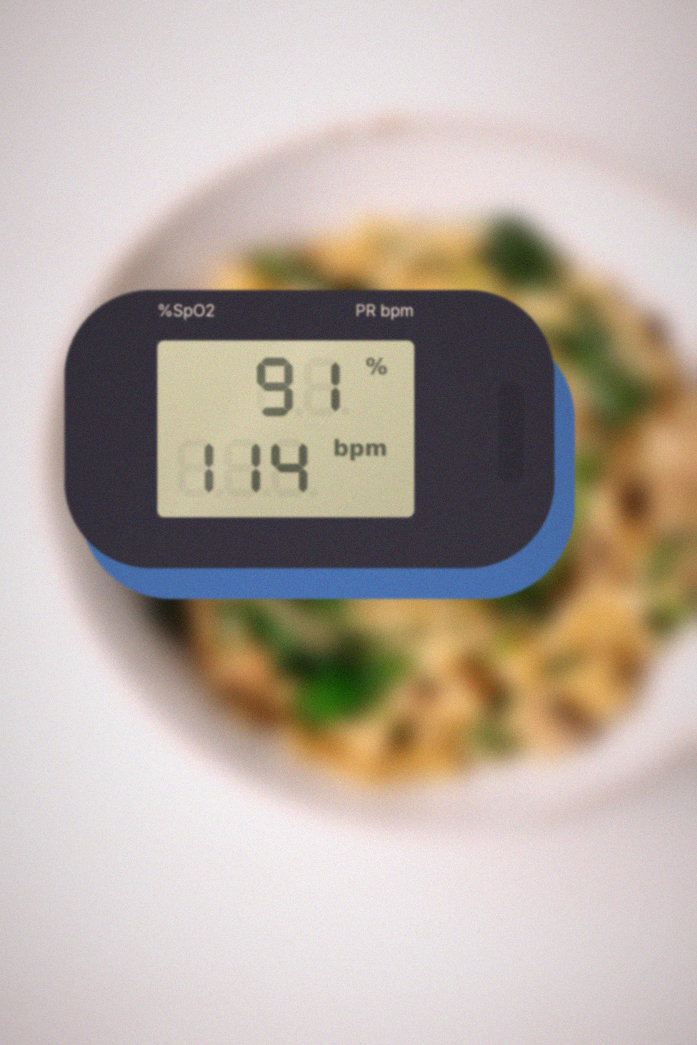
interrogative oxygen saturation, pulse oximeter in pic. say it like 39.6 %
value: 91 %
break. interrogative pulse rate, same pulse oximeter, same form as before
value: 114 bpm
